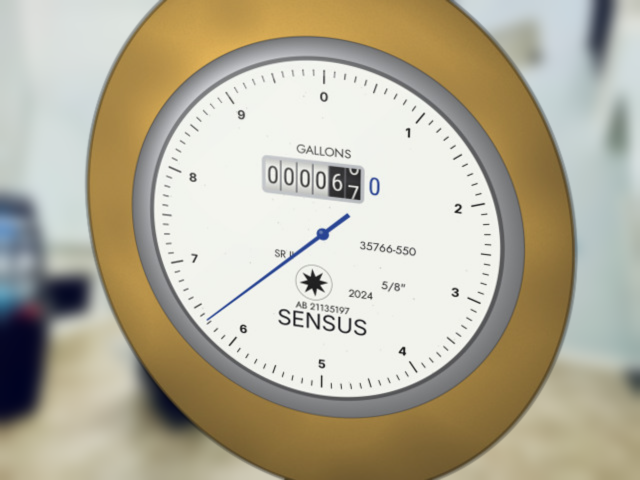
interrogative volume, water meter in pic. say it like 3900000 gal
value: 666.3 gal
